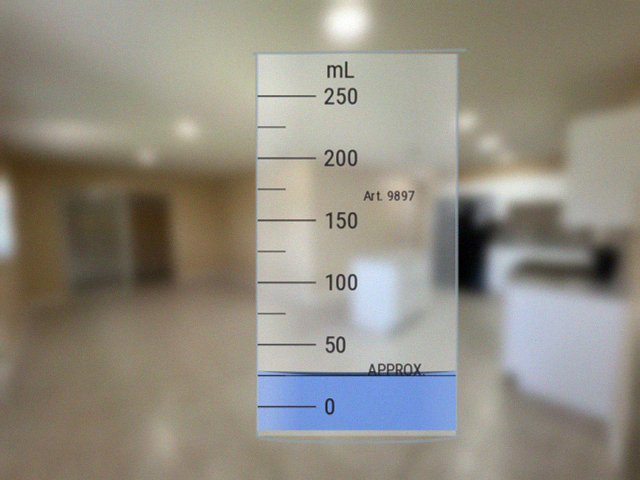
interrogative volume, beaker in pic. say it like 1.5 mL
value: 25 mL
